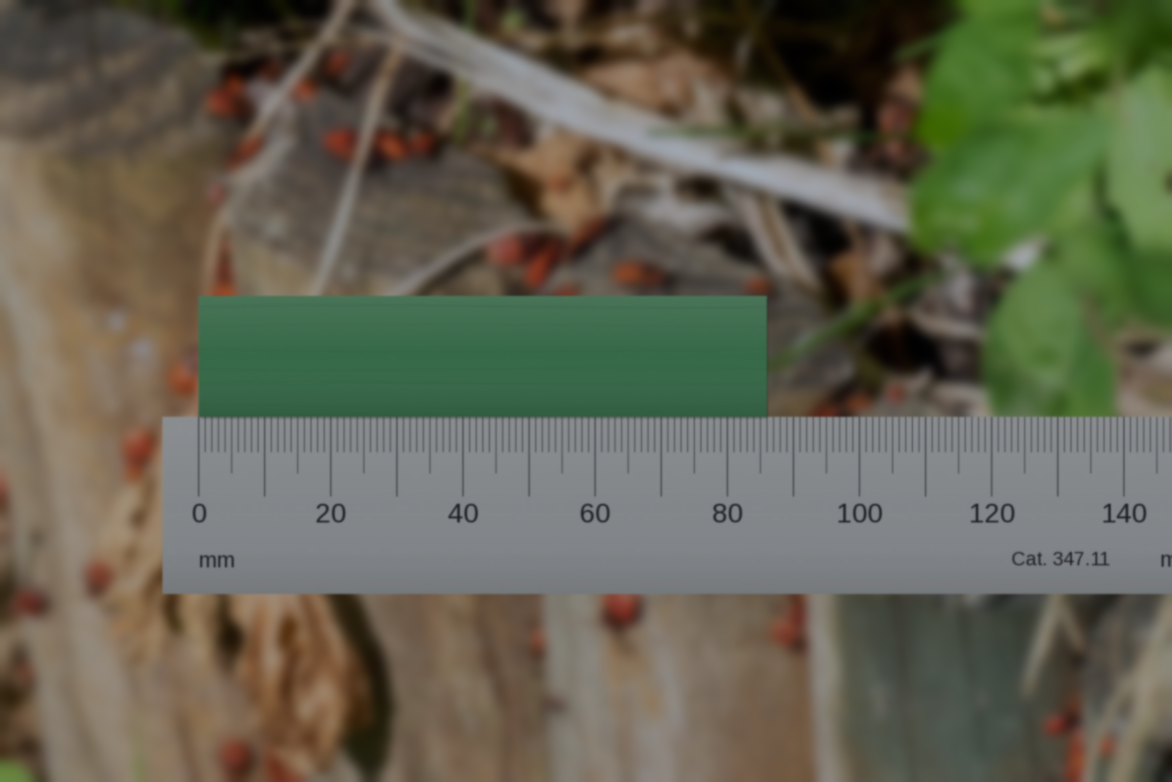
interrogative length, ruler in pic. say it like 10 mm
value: 86 mm
